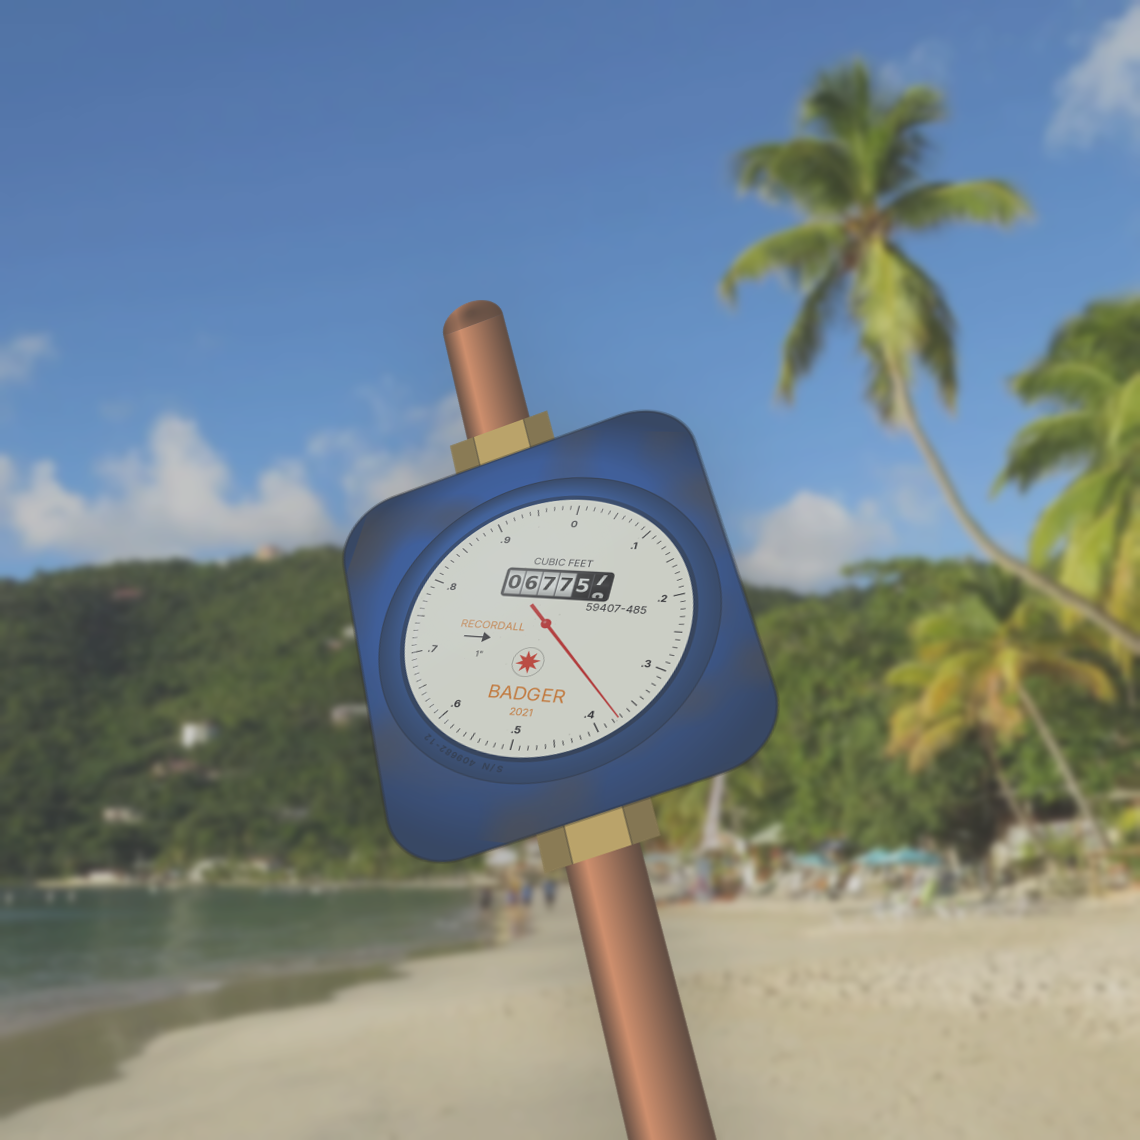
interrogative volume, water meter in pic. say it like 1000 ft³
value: 67757.37 ft³
